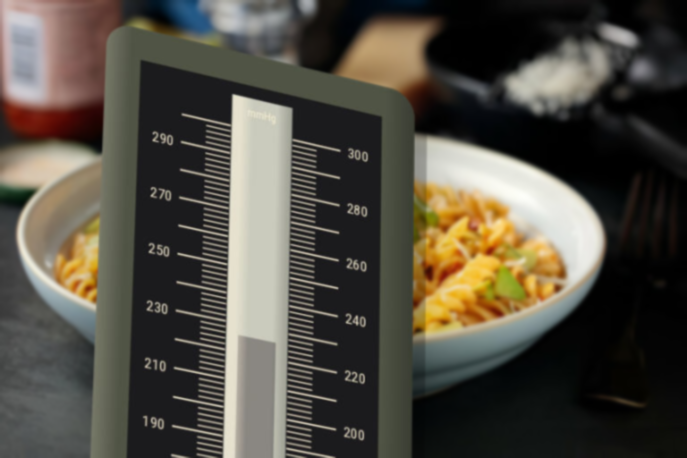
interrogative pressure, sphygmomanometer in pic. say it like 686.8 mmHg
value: 226 mmHg
